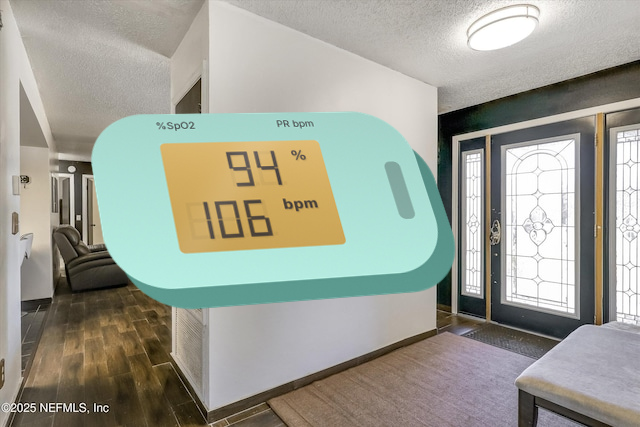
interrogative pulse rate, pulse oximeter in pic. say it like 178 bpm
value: 106 bpm
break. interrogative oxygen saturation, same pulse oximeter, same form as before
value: 94 %
